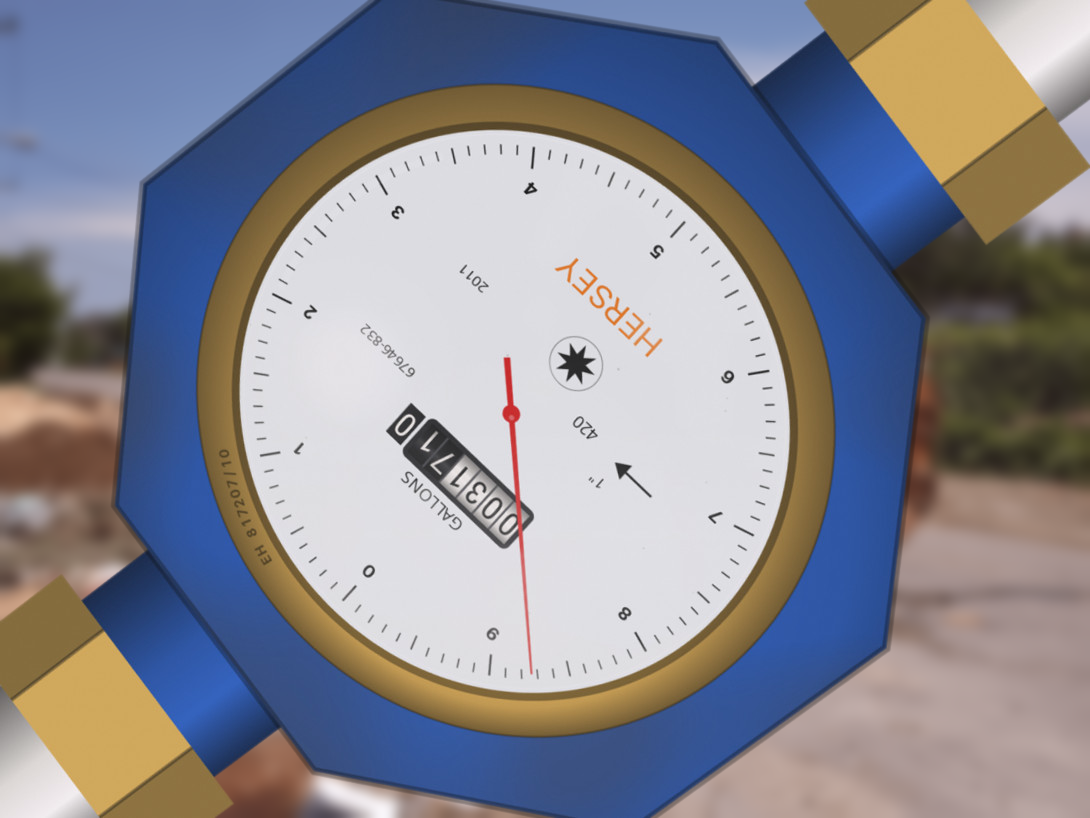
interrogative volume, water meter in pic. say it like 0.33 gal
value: 31708.7 gal
